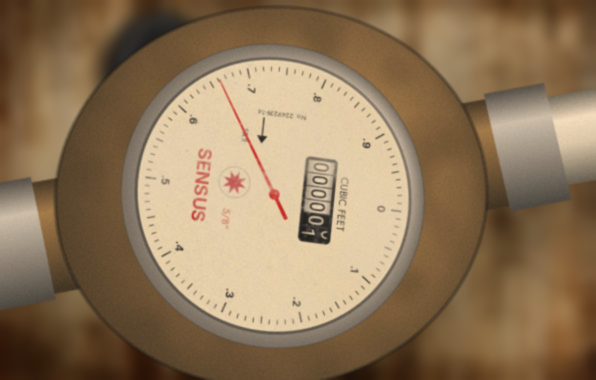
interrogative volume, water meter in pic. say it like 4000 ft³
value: 0.66 ft³
